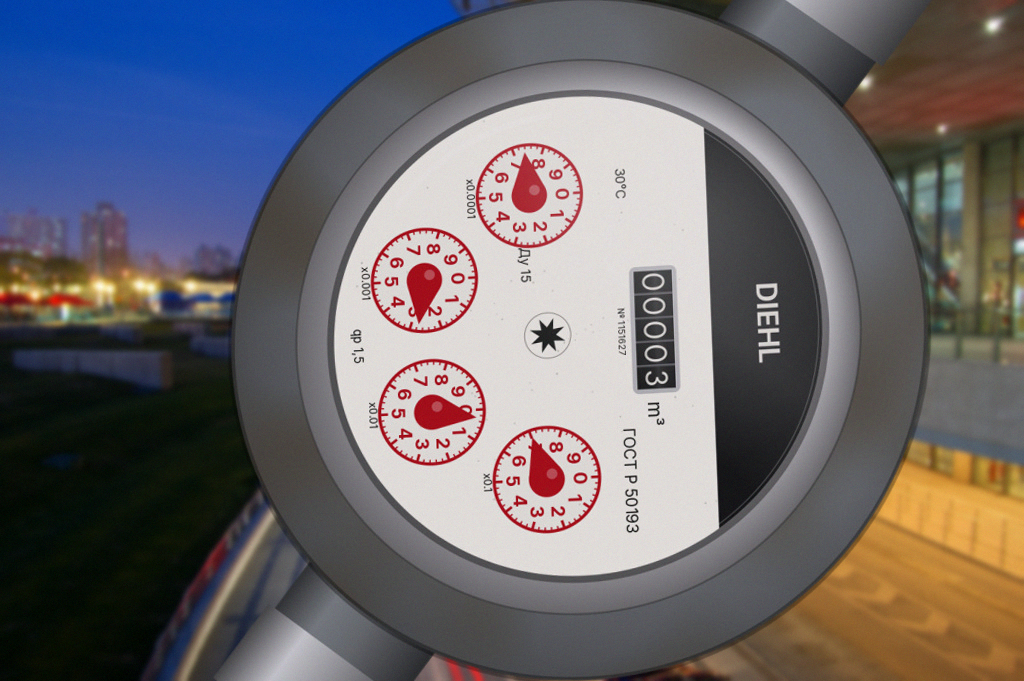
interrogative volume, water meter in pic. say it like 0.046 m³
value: 3.7027 m³
